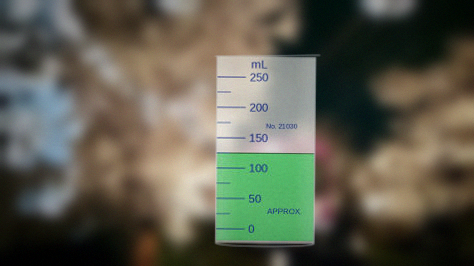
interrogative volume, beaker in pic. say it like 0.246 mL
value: 125 mL
